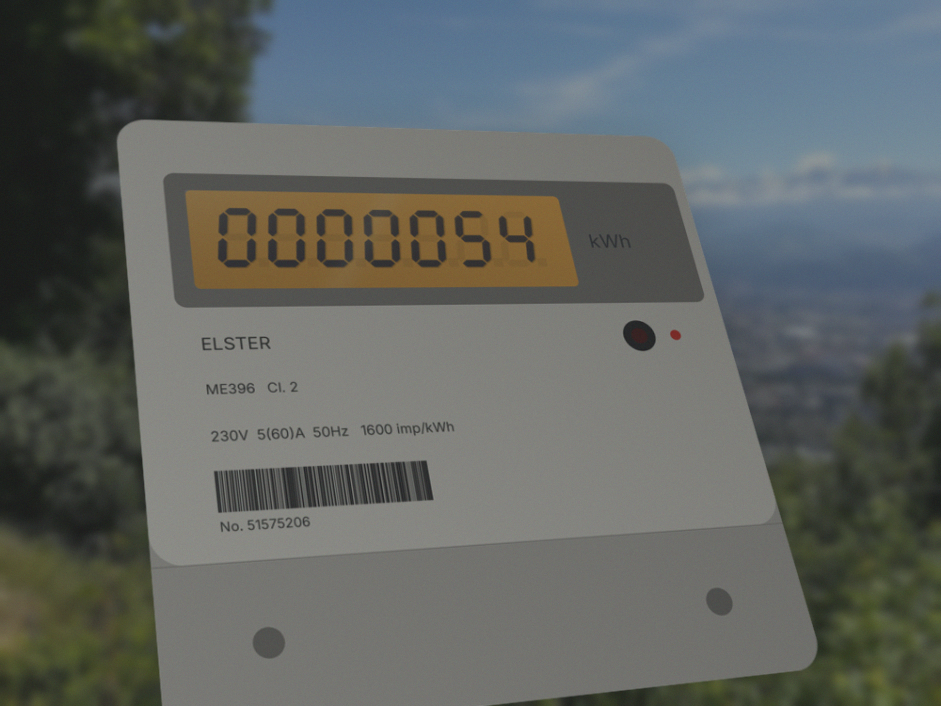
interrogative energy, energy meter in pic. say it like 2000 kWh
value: 54 kWh
